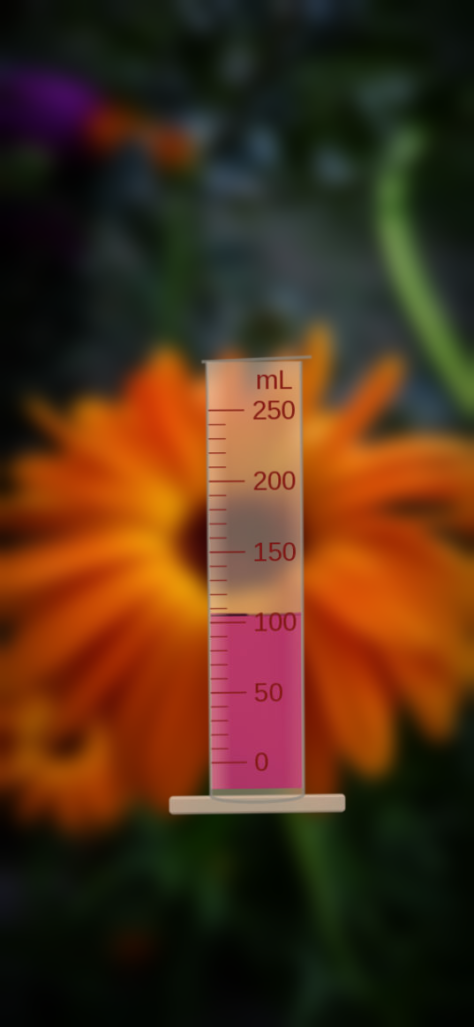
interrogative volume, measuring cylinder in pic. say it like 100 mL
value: 105 mL
